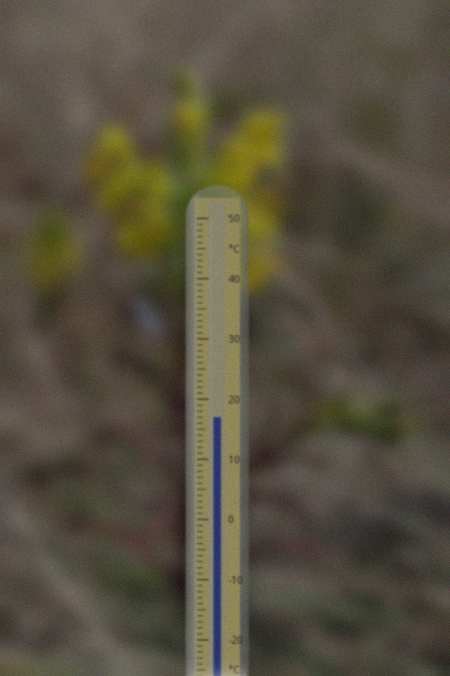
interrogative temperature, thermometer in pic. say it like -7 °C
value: 17 °C
